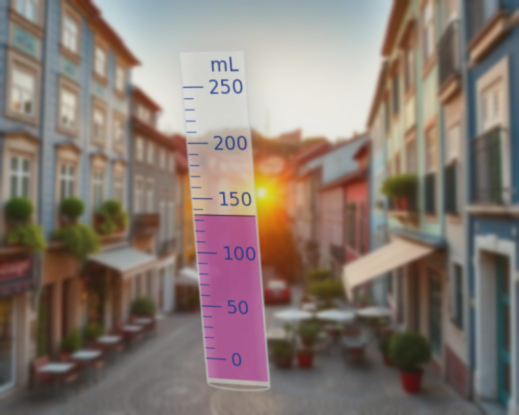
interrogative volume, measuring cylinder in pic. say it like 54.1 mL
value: 135 mL
